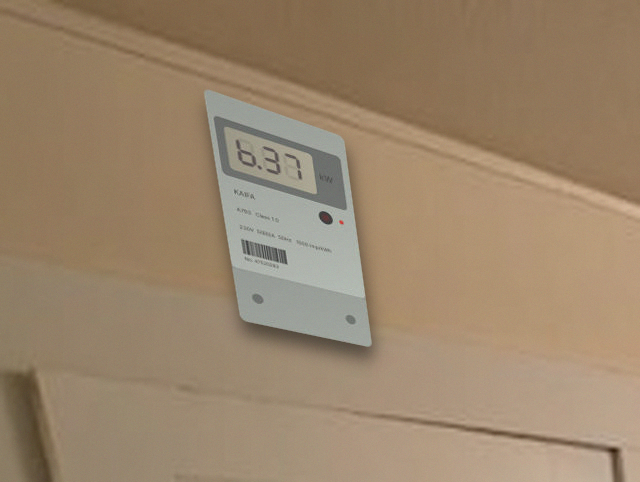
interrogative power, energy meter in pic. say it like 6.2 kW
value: 6.37 kW
